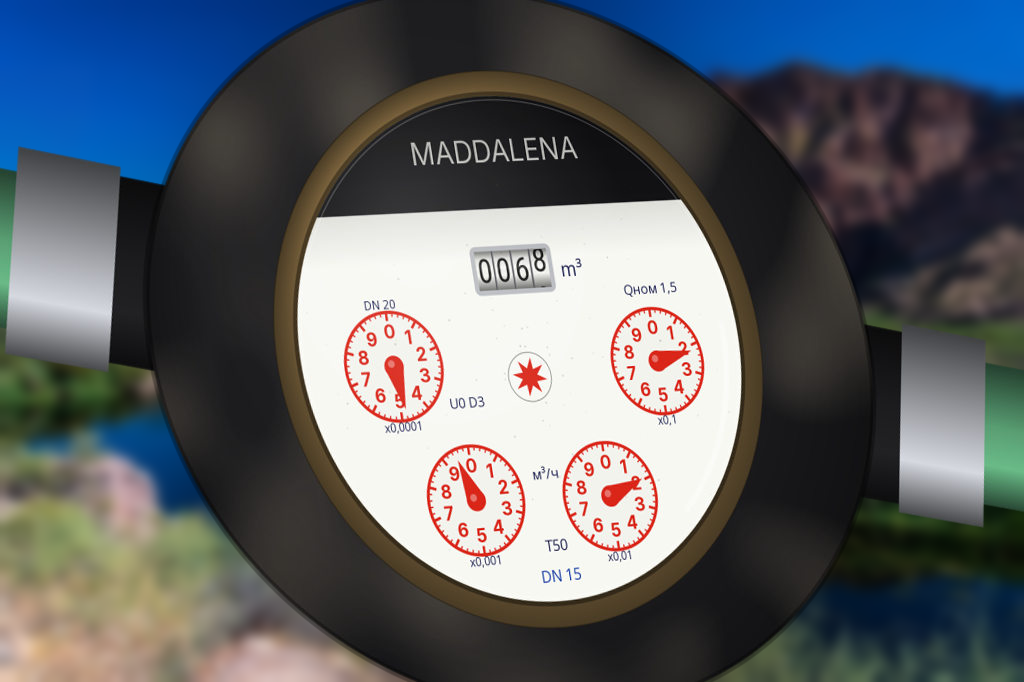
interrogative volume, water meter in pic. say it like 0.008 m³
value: 68.2194 m³
